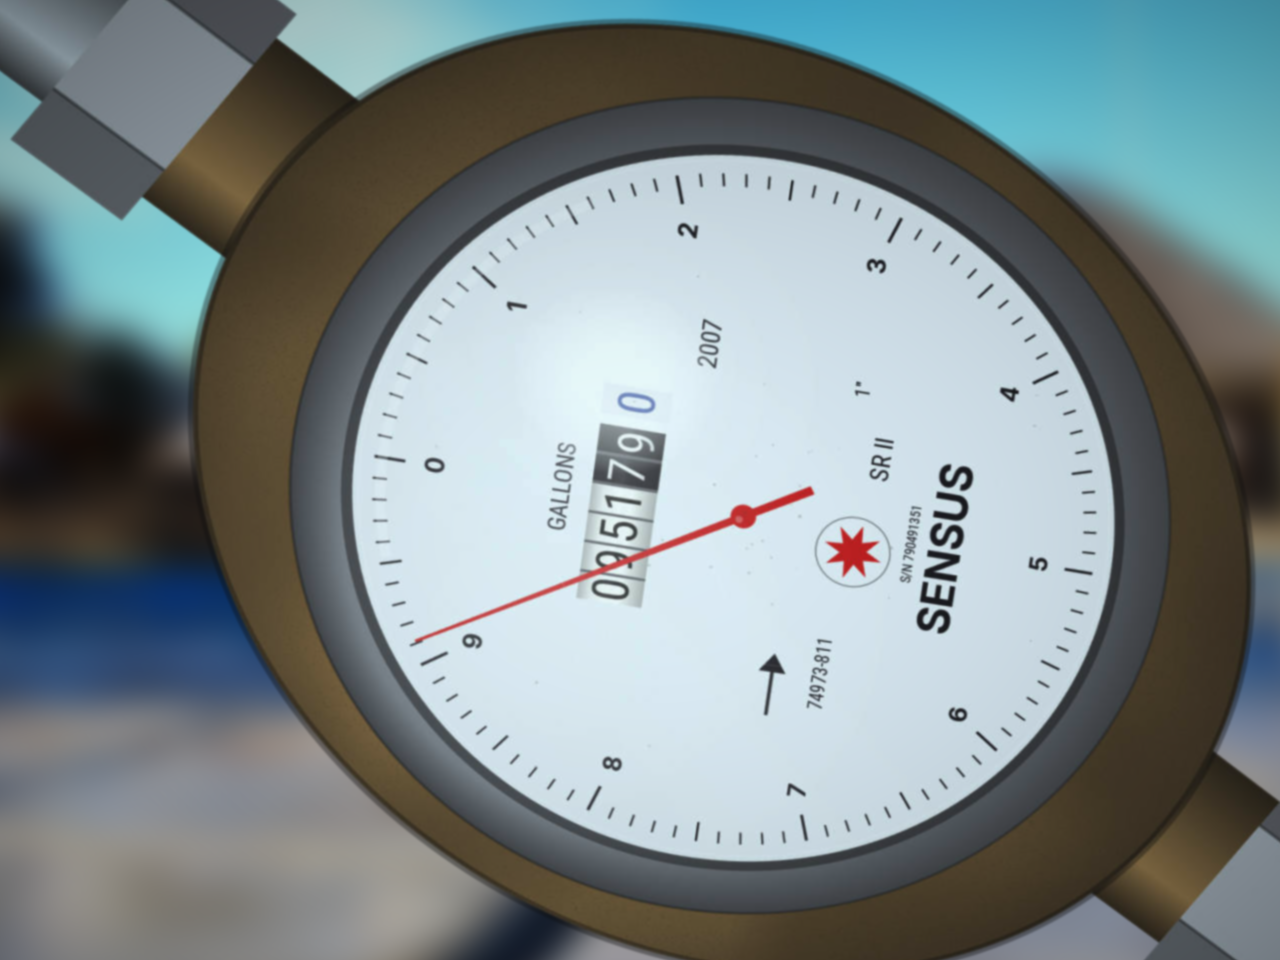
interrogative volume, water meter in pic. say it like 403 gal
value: 951789.1 gal
